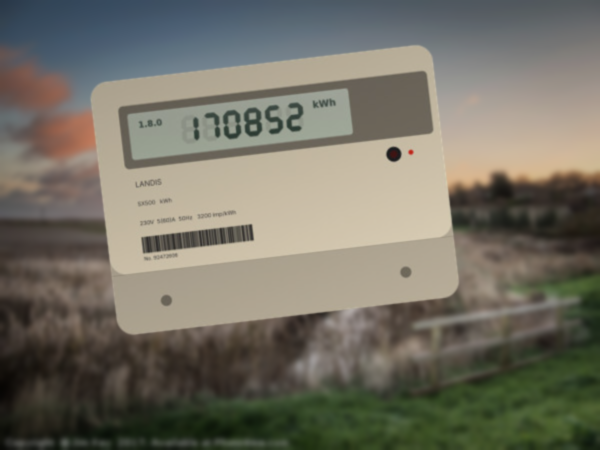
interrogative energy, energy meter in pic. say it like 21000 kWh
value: 170852 kWh
